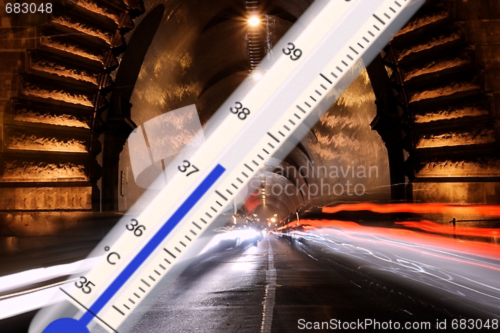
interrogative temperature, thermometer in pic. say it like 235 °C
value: 37.3 °C
